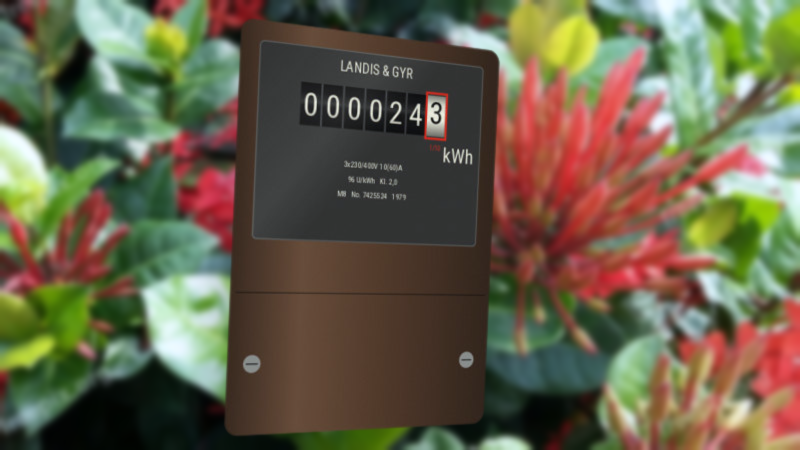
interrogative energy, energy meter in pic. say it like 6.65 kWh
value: 24.3 kWh
